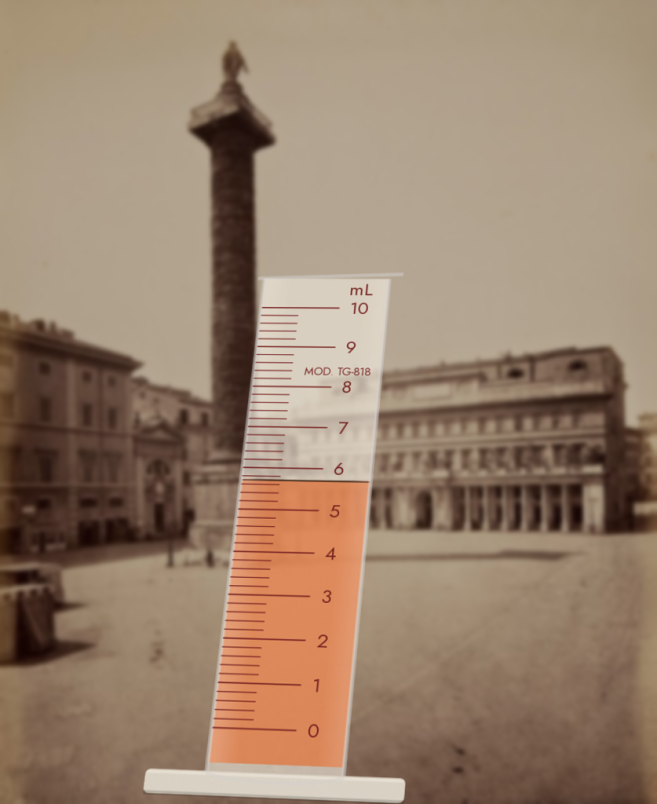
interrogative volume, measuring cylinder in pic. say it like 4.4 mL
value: 5.7 mL
